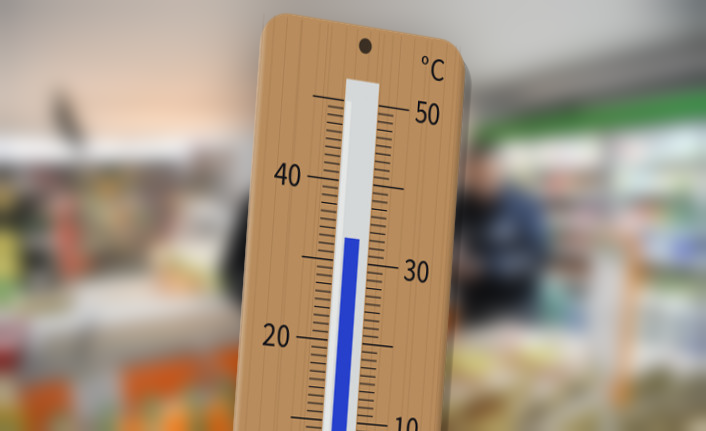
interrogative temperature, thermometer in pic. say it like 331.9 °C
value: 33 °C
